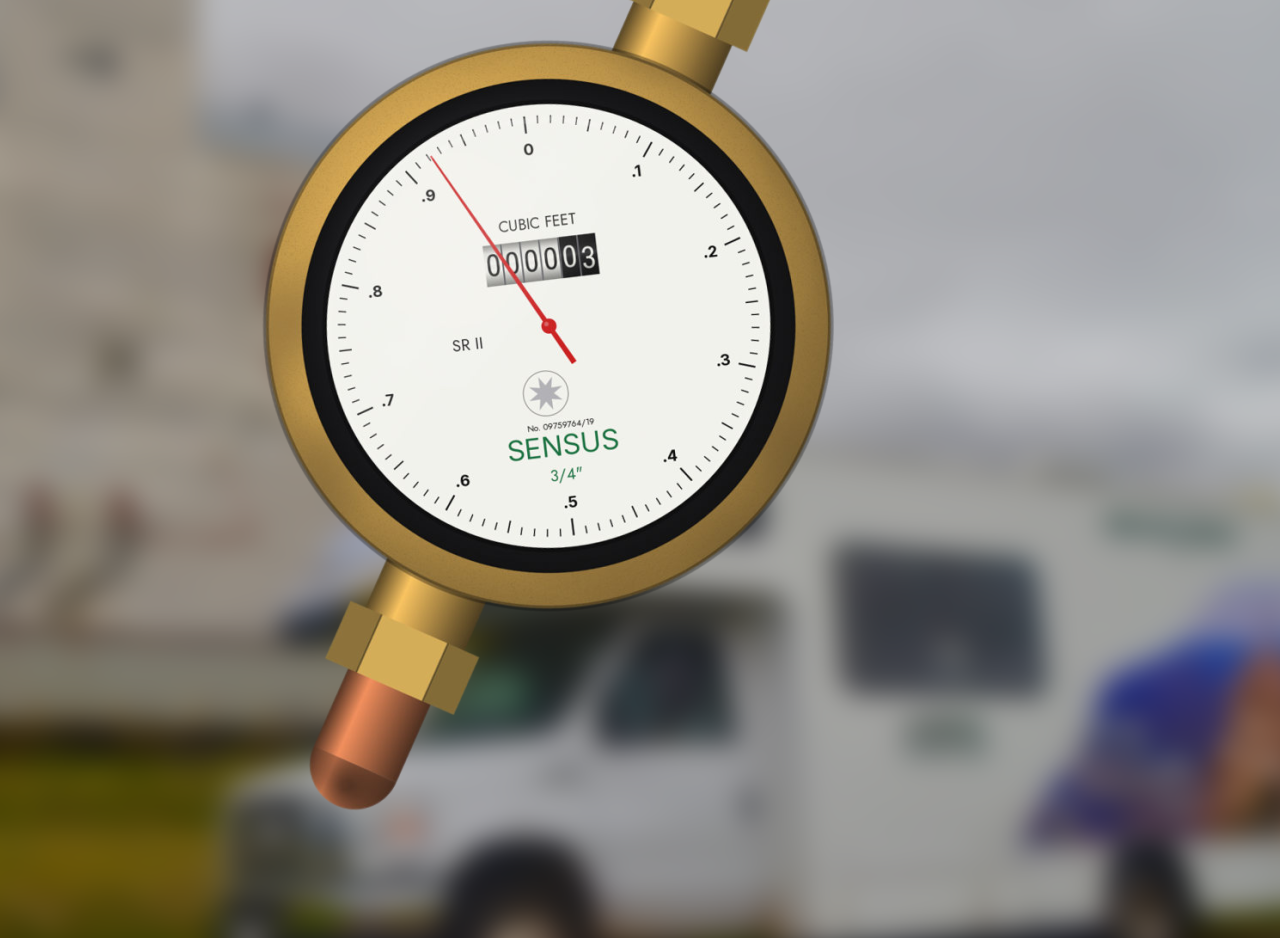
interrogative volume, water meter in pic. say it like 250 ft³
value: 2.92 ft³
